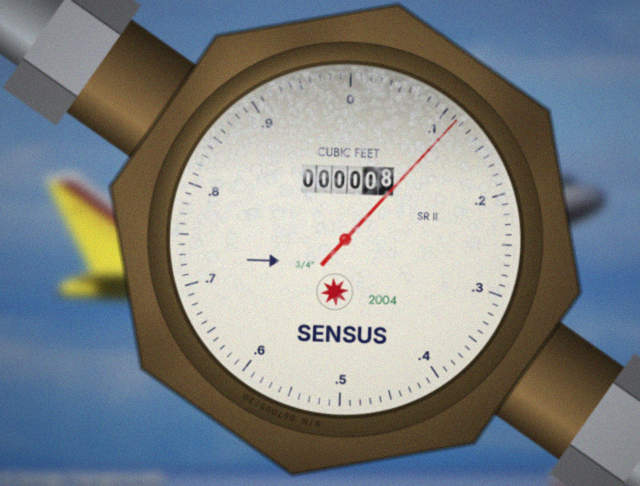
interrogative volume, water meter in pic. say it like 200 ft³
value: 8.11 ft³
